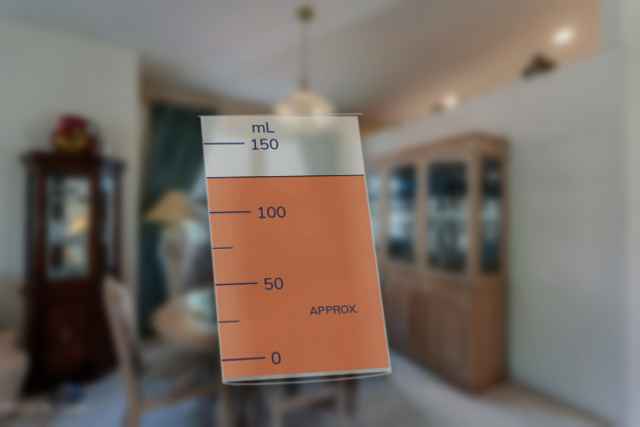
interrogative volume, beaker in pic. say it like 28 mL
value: 125 mL
